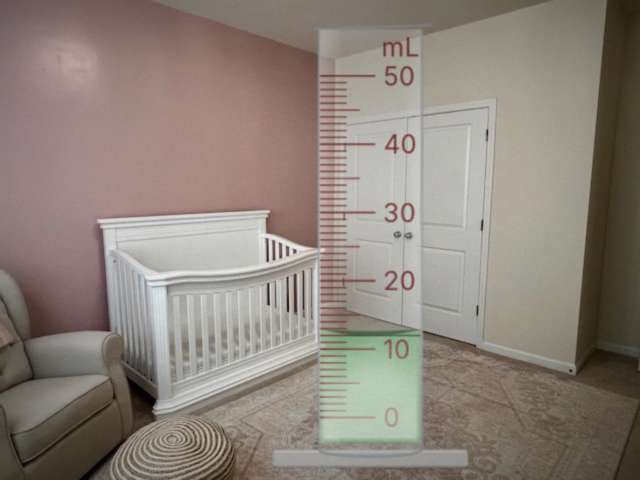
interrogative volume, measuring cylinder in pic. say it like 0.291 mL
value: 12 mL
